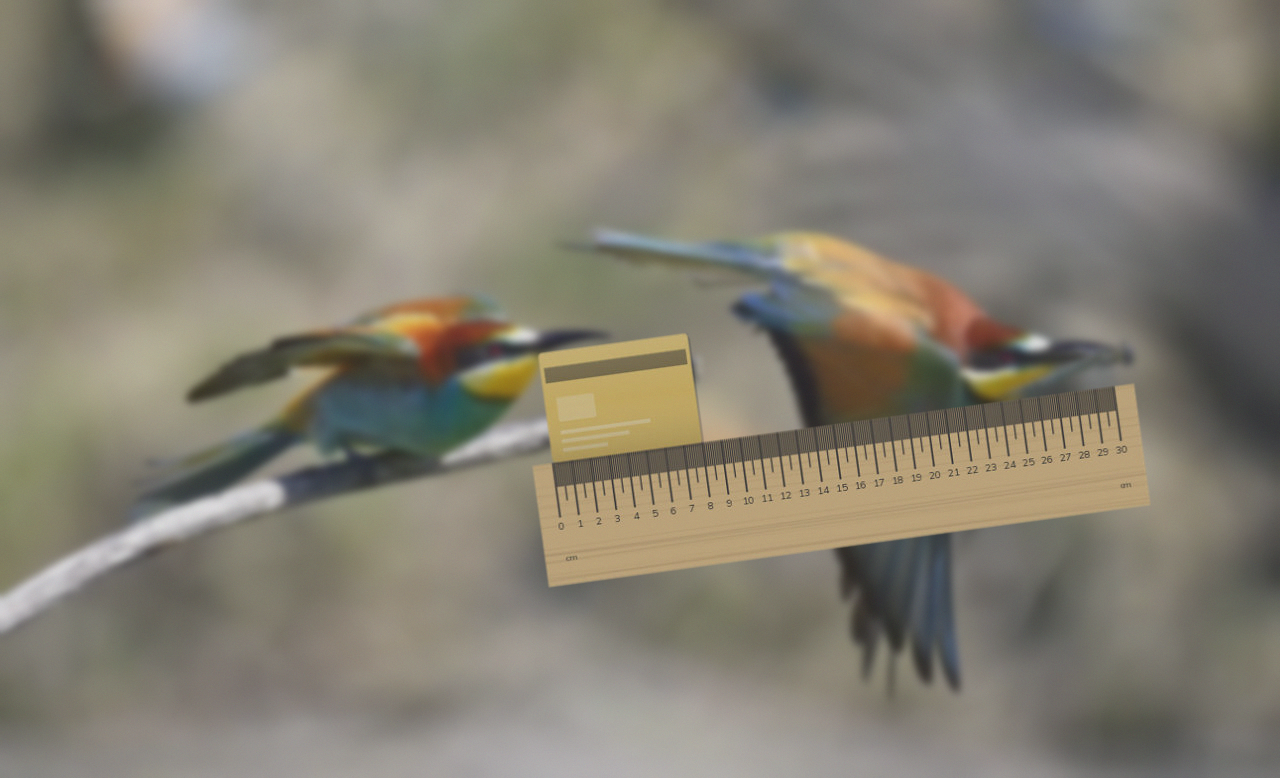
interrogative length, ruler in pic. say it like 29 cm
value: 8 cm
